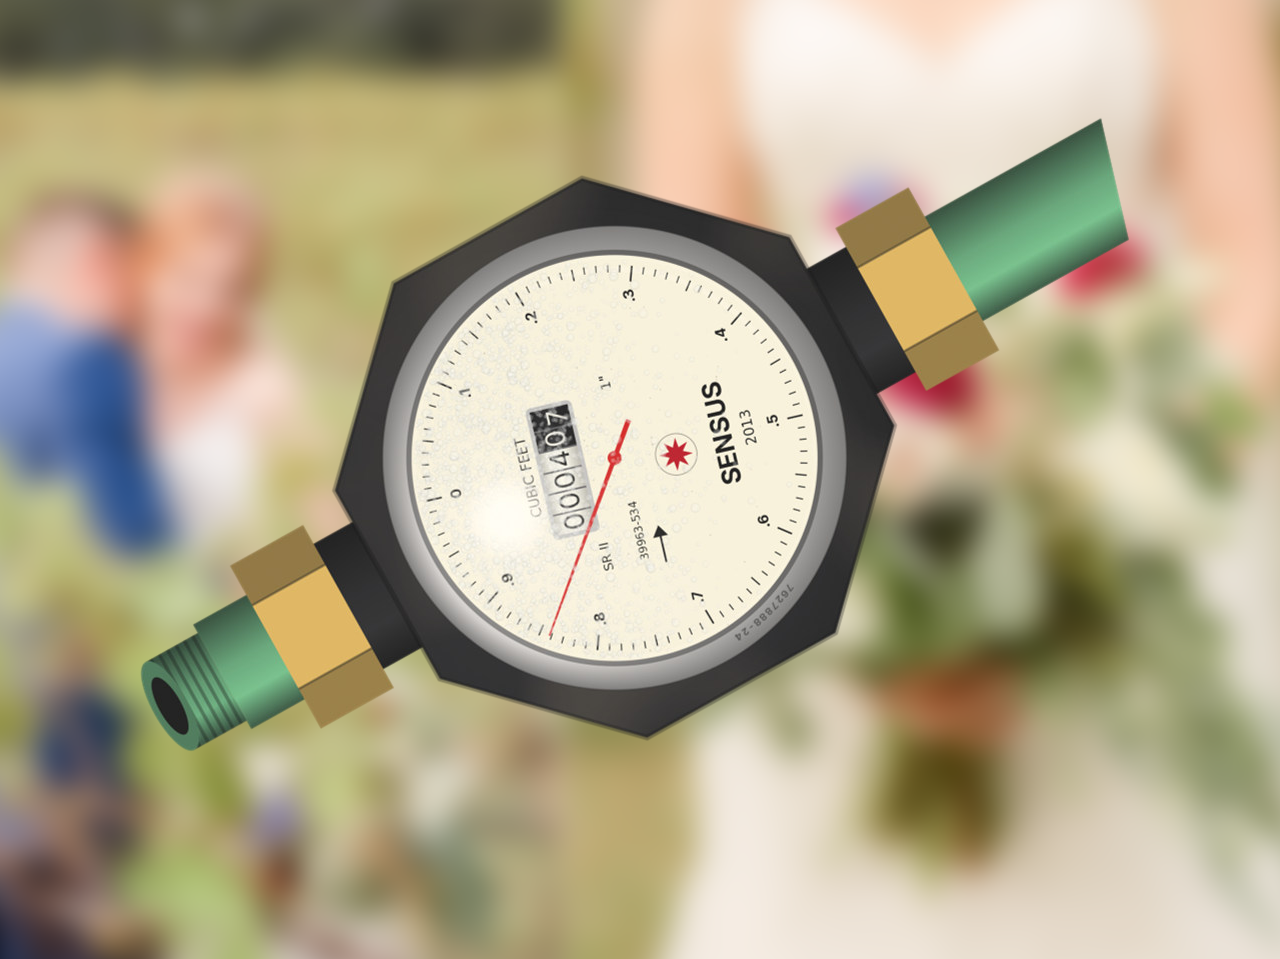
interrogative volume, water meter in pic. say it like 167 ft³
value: 406.84 ft³
